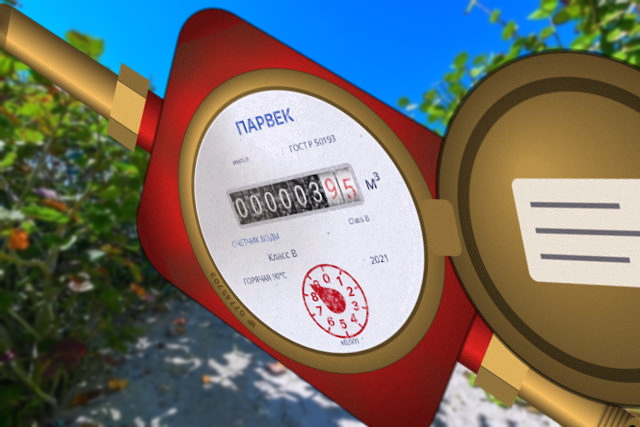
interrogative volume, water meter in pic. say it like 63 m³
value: 3.948 m³
